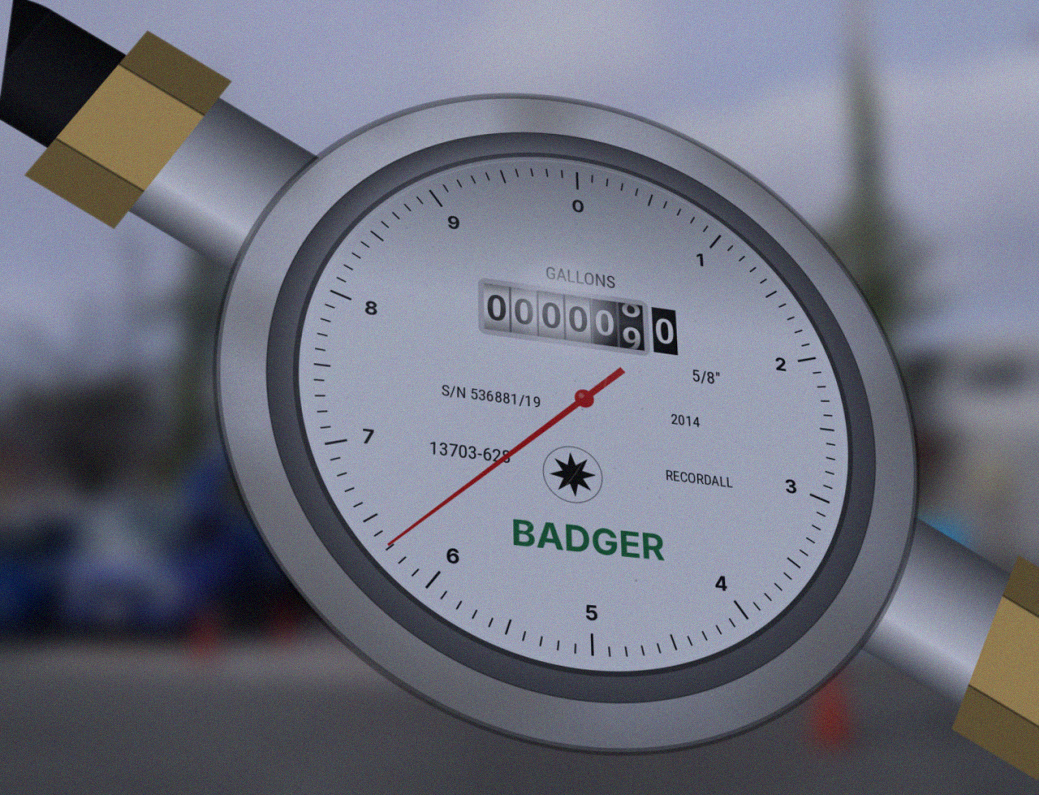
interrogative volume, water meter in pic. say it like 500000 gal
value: 86.3 gal
